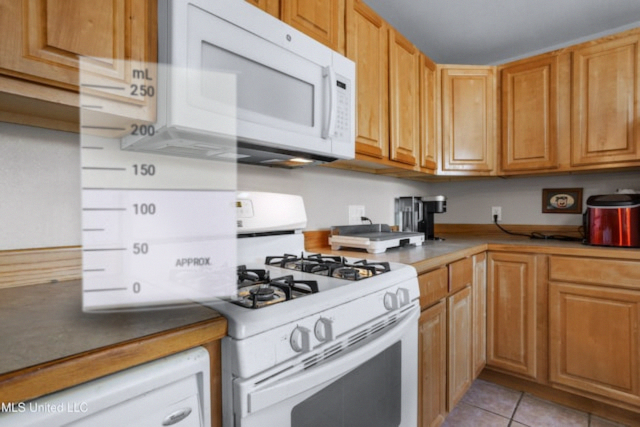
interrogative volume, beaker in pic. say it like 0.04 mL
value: 125 mL
